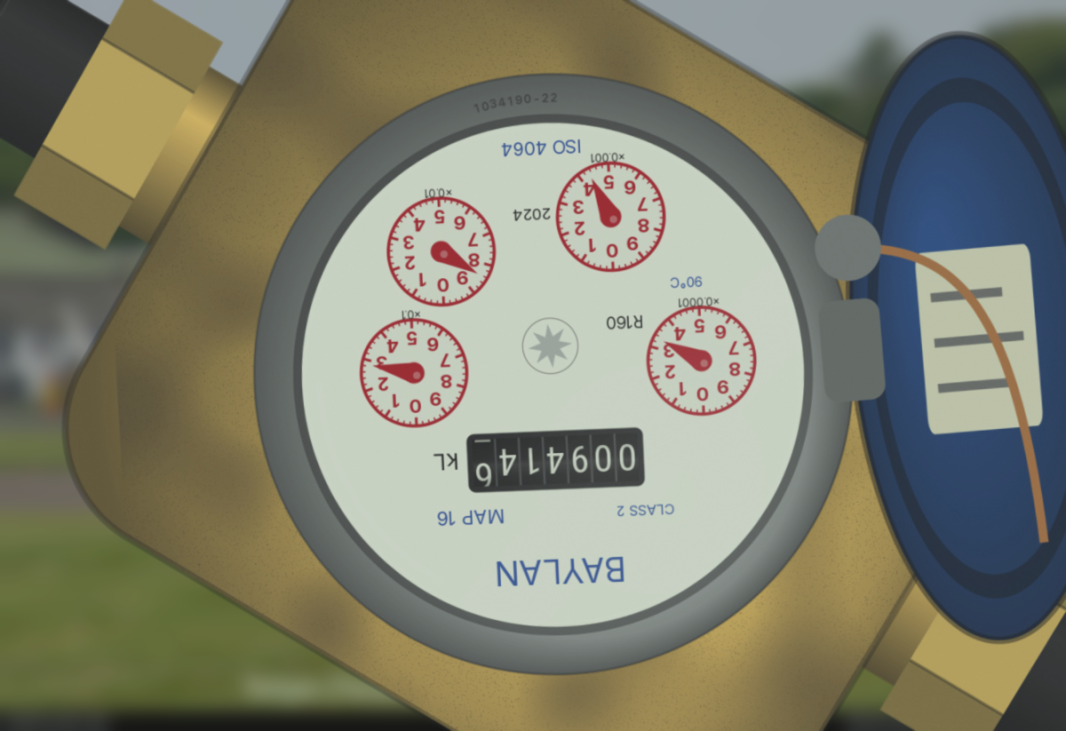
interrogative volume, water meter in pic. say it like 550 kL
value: 94146.2843 kL
